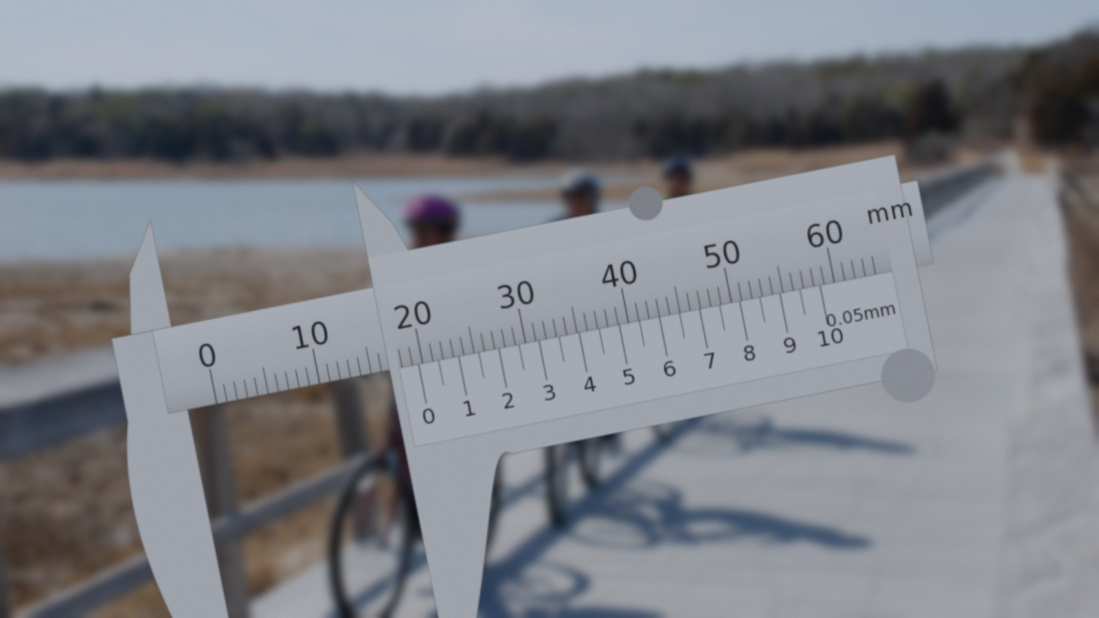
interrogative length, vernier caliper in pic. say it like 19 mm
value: 19.6 mm
